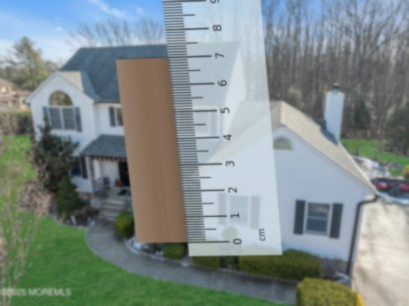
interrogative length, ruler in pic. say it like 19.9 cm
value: 7 cm
